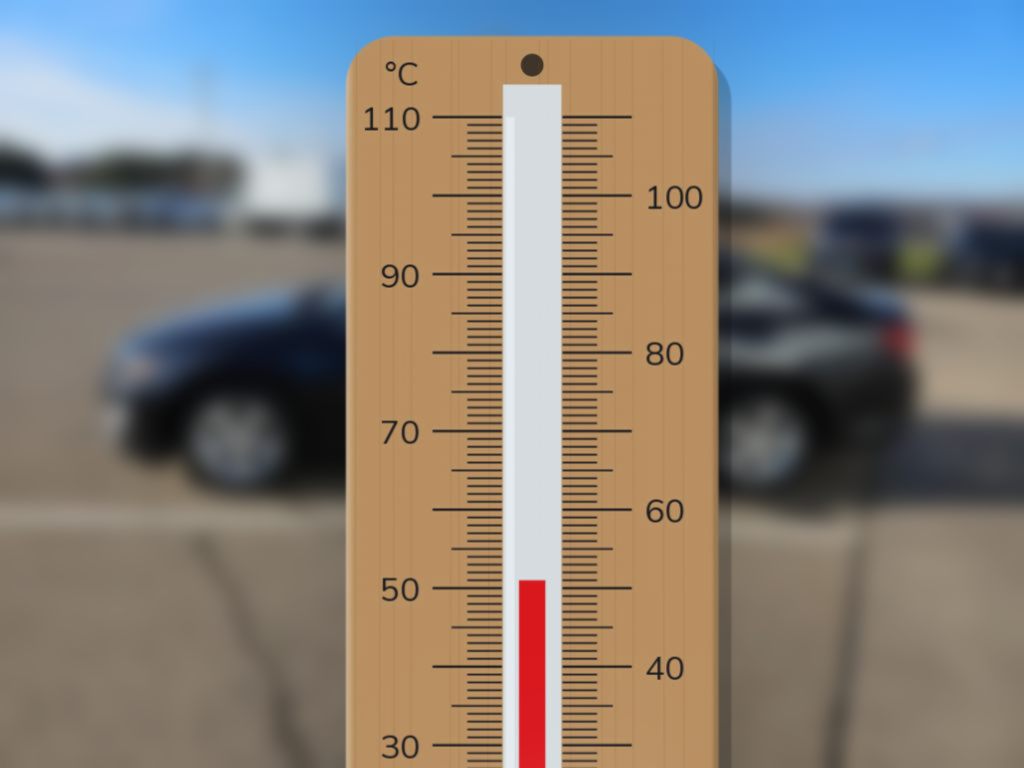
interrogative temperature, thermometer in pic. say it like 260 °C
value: 51 °C
